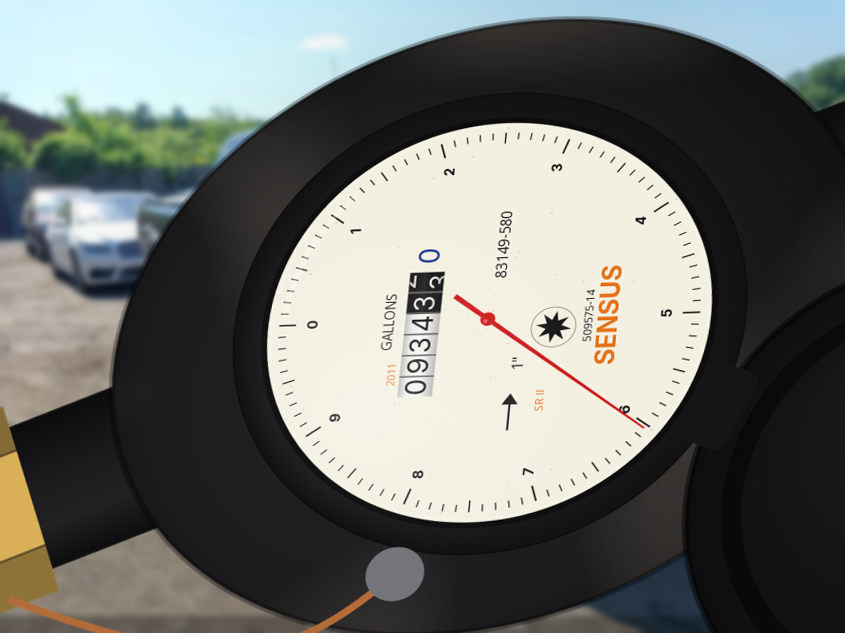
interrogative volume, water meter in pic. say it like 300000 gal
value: 934326.0 gal
